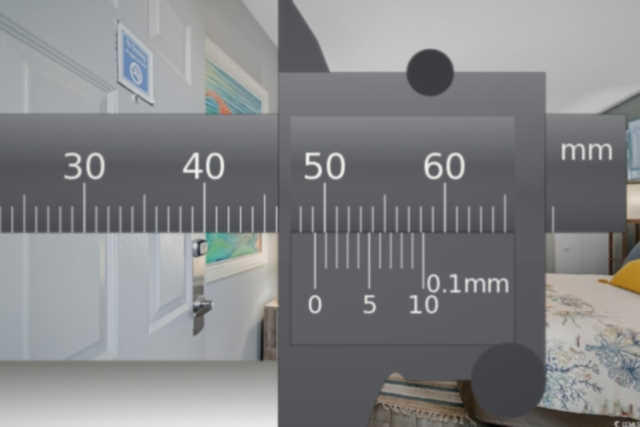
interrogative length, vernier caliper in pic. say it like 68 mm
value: 49.2 mm
